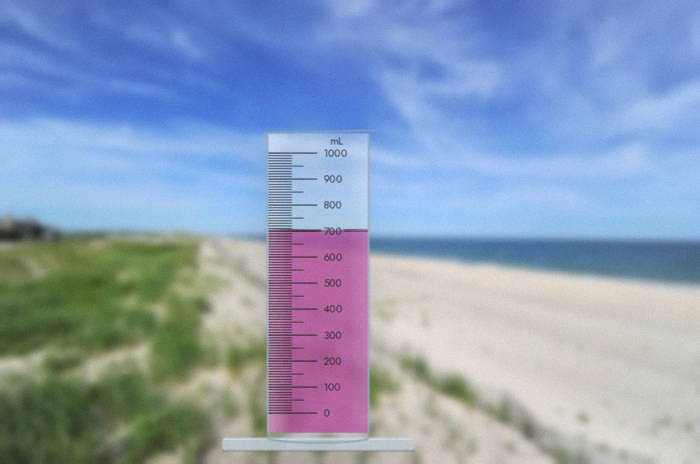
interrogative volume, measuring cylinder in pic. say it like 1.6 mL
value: 700 mL
